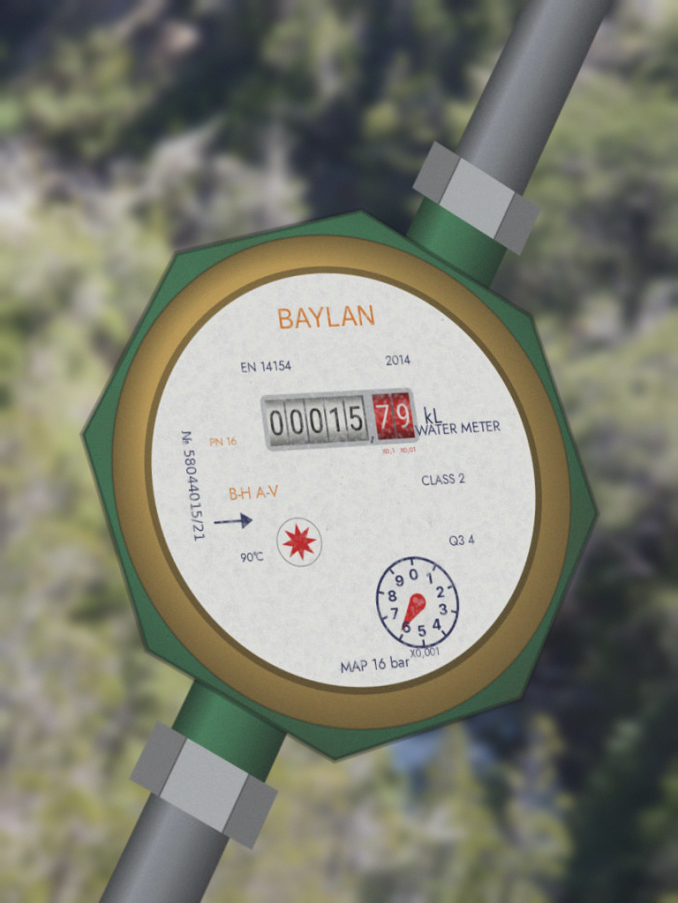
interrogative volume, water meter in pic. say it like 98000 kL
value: 15.796 kL
